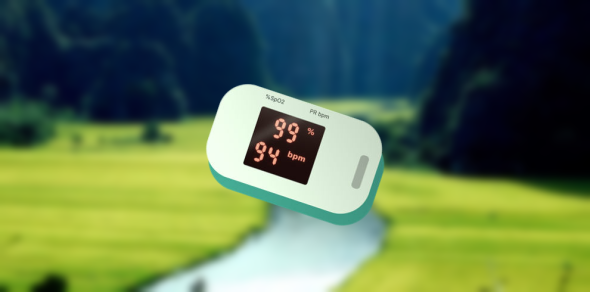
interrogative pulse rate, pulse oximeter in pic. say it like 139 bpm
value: 94 bpm
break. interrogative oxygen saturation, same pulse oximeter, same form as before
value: 99 %
